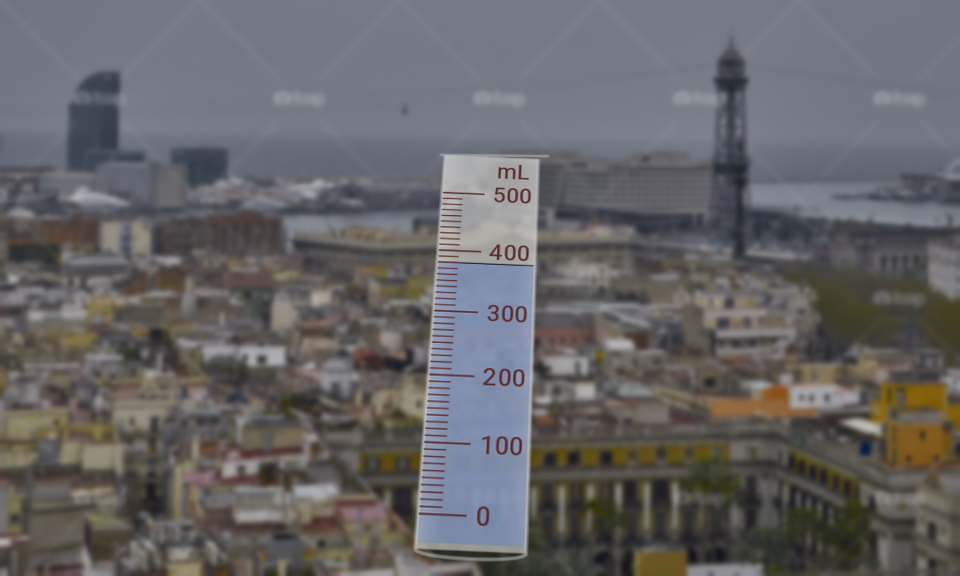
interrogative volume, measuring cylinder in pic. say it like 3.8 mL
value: 380 mL
